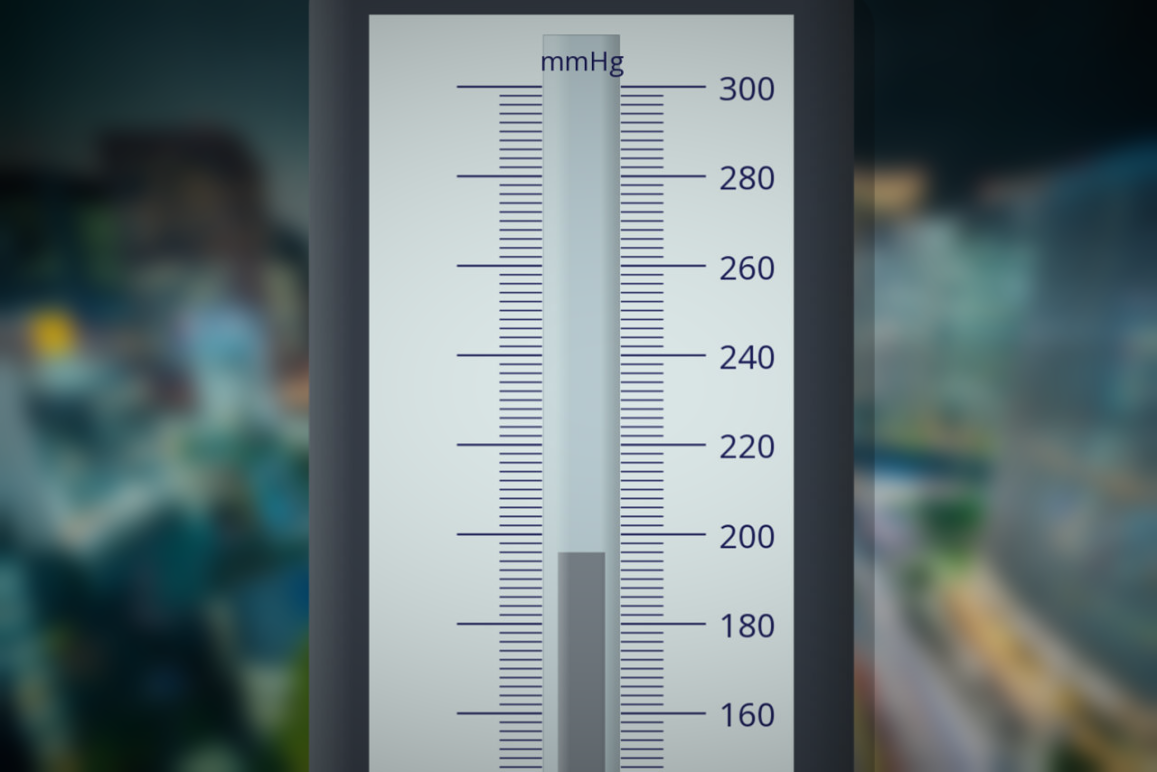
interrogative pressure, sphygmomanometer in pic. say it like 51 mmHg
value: 196 mmHg
